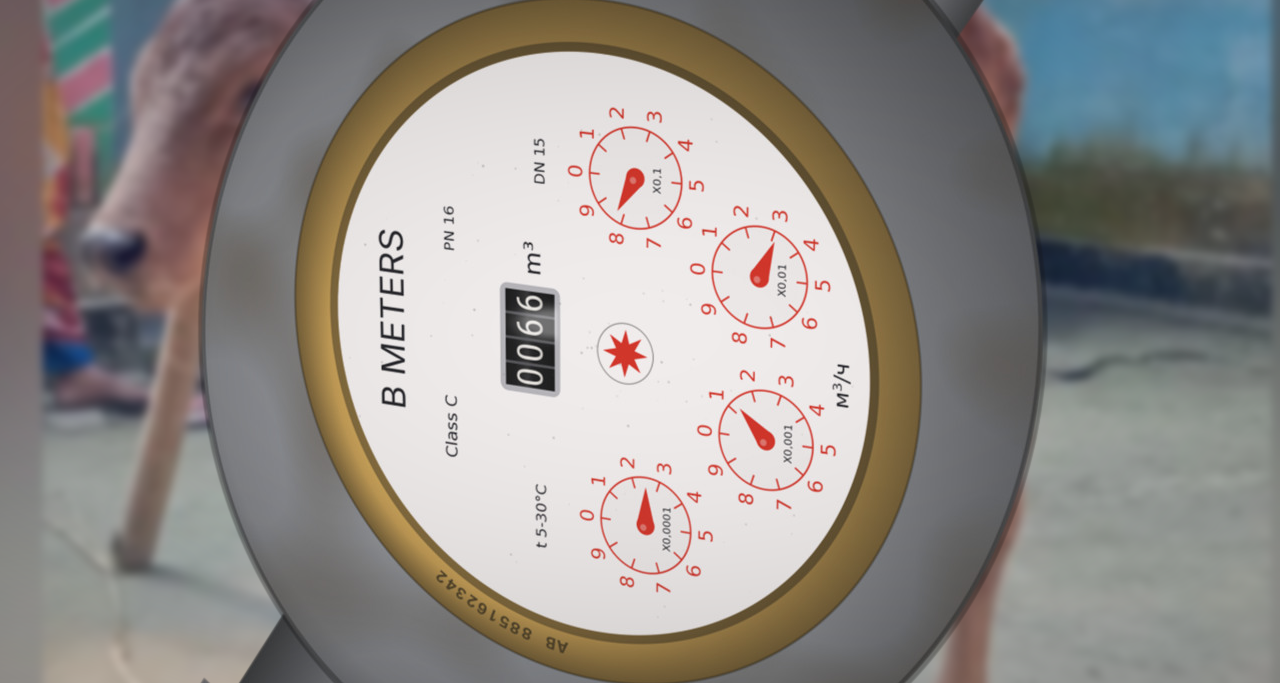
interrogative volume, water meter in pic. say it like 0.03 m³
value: 66.8312 m³
